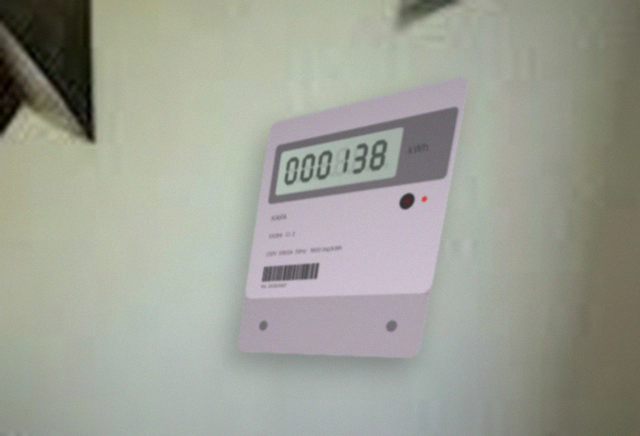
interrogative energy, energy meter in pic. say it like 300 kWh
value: 138 kWh
